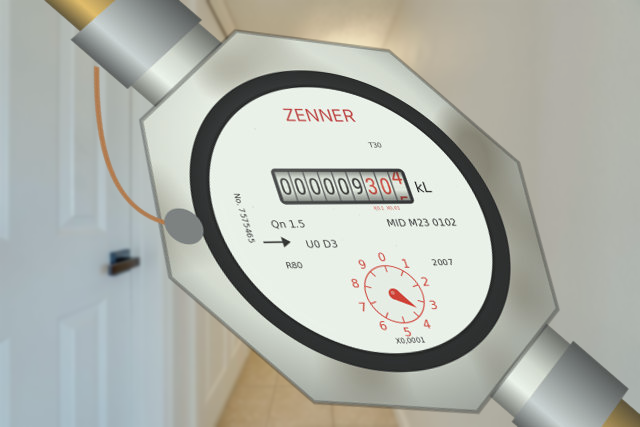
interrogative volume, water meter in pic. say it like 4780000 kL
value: 9.3043 kL
